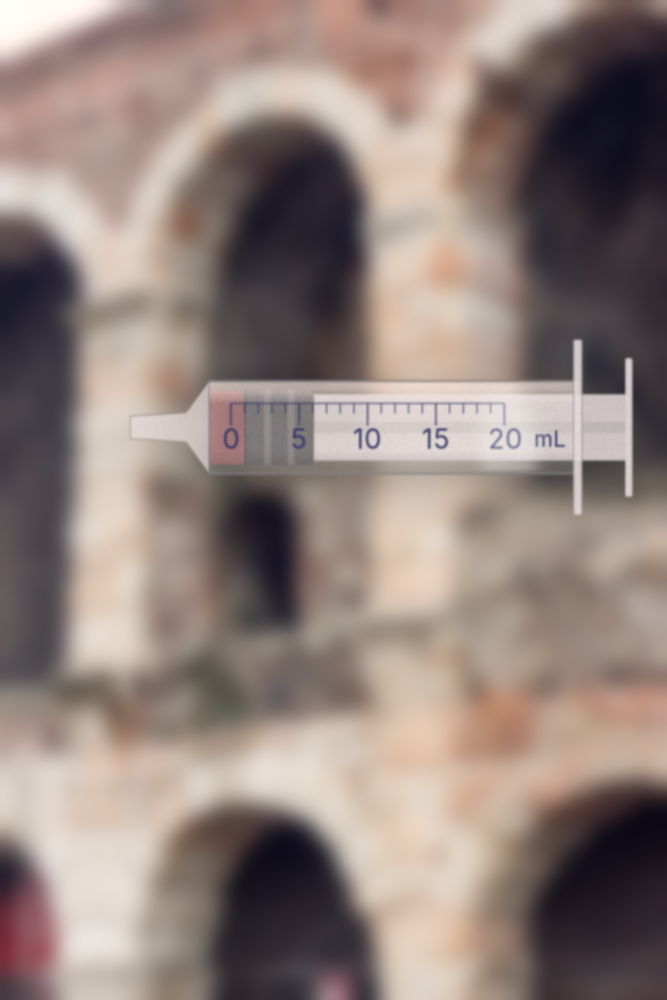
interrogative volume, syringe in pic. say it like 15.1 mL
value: 1 mL
